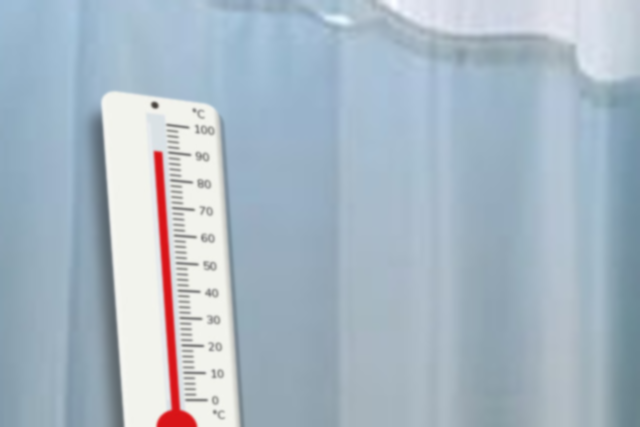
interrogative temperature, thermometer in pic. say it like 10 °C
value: 90 °C
